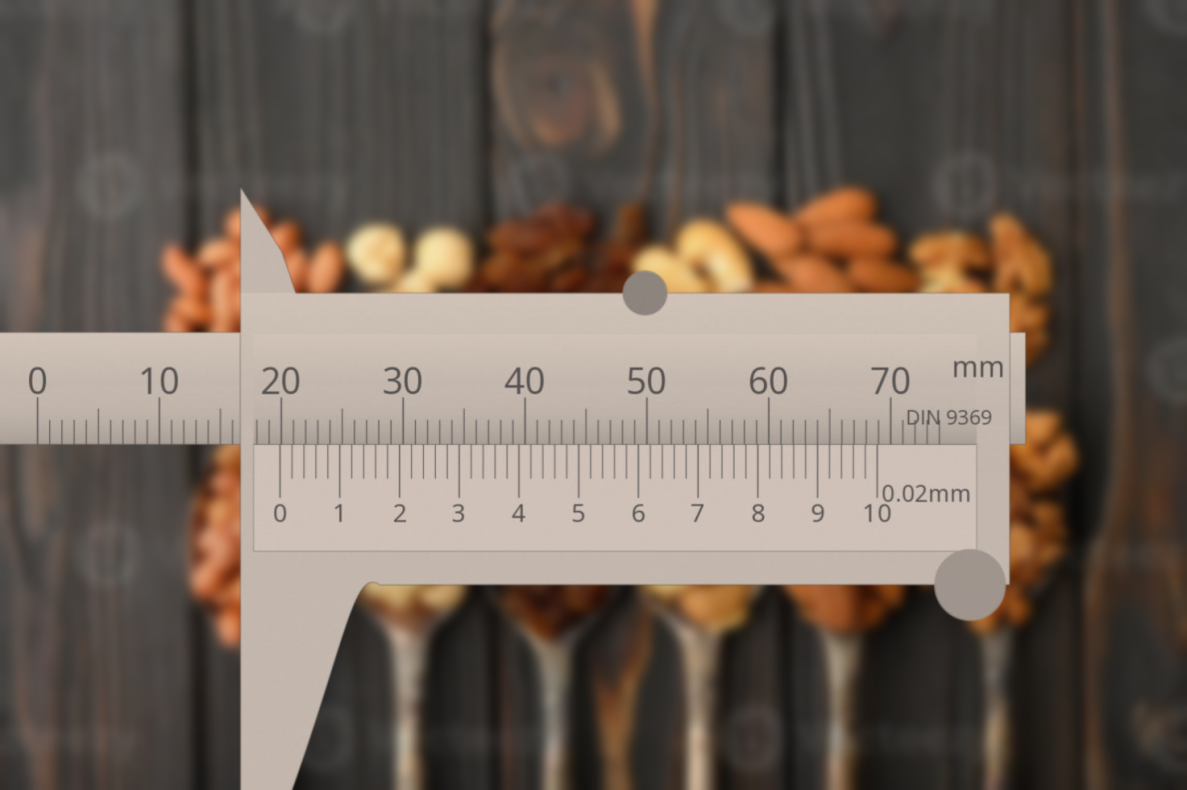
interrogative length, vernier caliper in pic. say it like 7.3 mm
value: 19.9 mm
